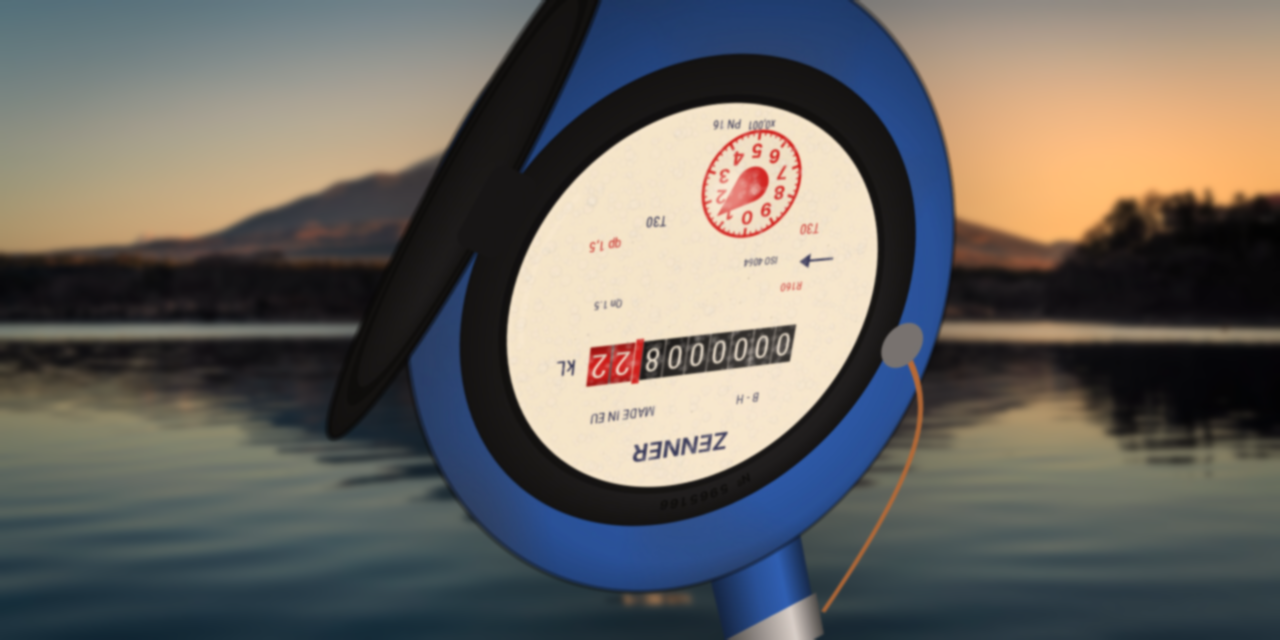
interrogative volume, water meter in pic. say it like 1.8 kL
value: 8.221 kL
